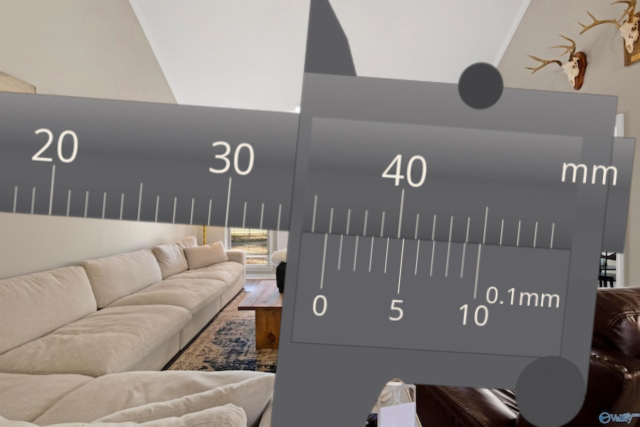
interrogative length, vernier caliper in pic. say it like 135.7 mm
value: 35.8 mm
